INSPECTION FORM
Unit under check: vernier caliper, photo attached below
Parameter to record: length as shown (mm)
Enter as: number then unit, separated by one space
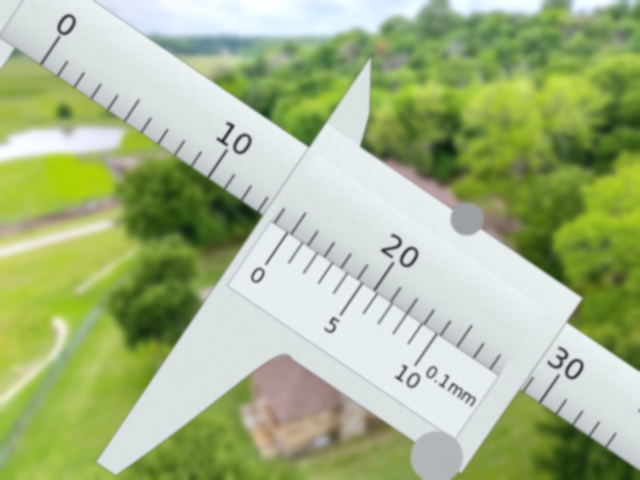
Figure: 14.8 mm
